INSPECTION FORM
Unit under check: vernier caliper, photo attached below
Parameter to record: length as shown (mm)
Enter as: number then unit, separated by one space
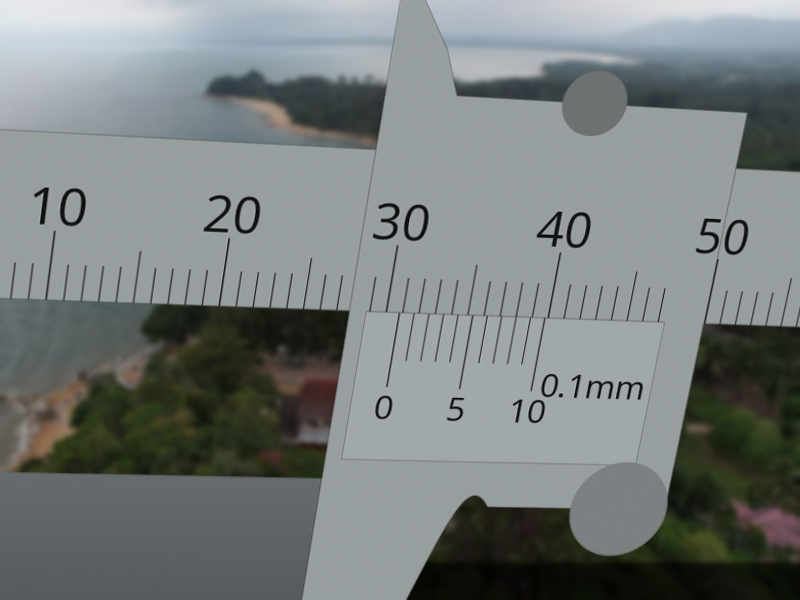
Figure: 30.8 mm
